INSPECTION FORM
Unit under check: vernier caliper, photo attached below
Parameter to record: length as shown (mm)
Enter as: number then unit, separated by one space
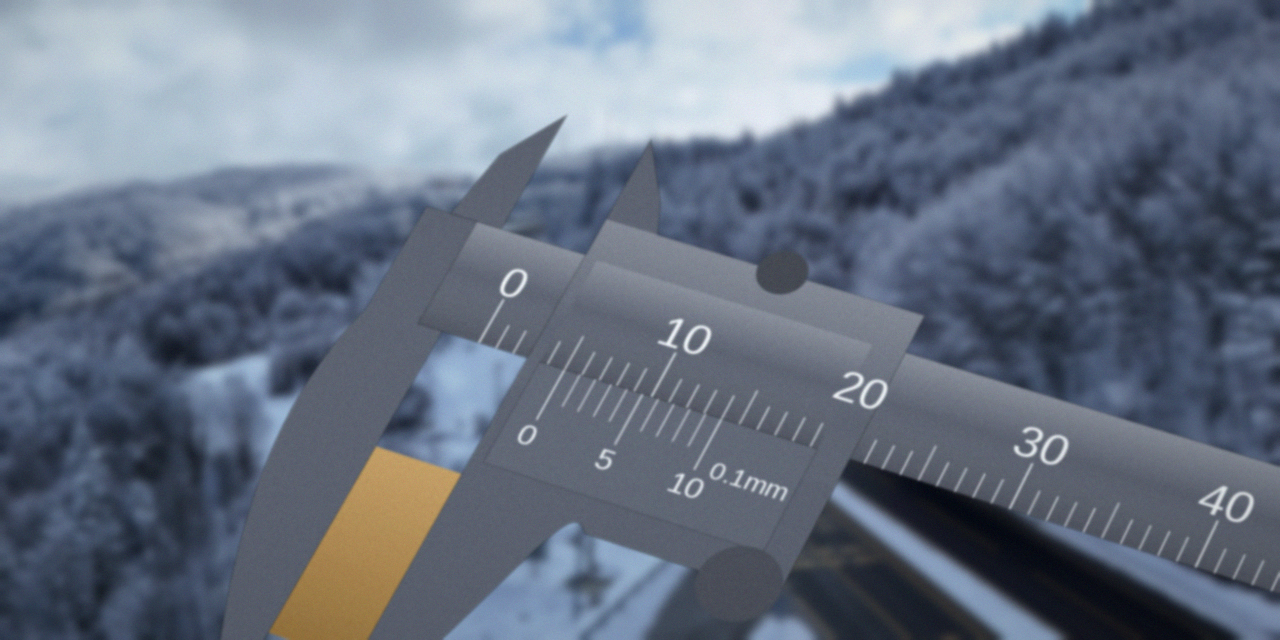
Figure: 5.0 mm
